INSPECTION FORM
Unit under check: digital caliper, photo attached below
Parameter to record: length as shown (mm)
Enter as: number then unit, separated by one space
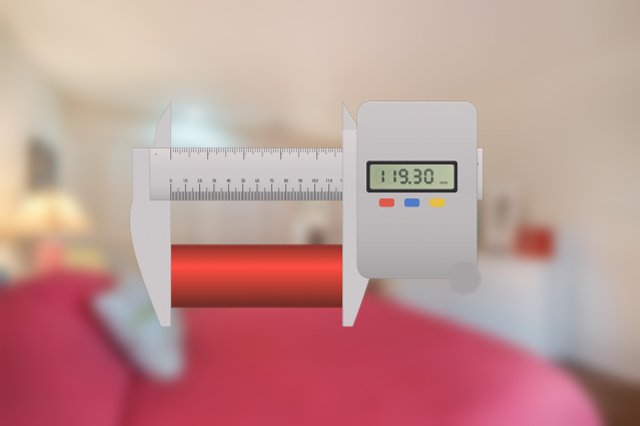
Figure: 119.30 mm
